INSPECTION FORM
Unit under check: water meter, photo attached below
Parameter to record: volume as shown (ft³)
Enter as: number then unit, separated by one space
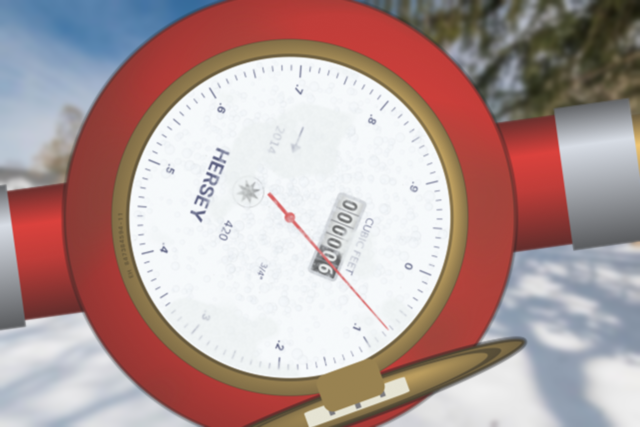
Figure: 6.07 ft³
